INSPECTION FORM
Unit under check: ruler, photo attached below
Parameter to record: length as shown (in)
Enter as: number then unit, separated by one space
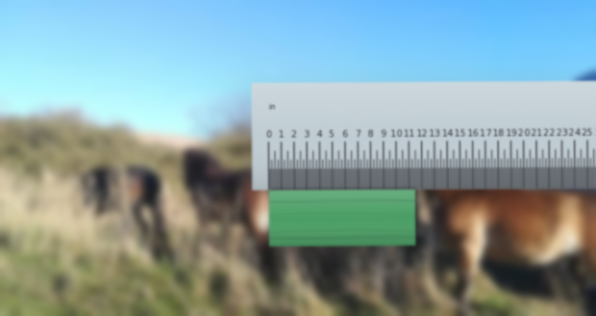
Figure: 11.5 in
